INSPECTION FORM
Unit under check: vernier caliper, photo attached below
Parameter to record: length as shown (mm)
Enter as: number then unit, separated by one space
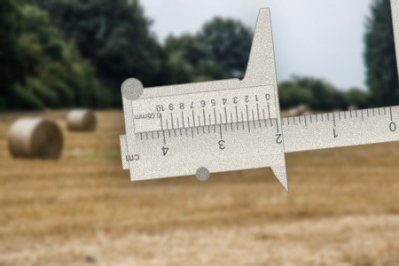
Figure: 21.2 mm
